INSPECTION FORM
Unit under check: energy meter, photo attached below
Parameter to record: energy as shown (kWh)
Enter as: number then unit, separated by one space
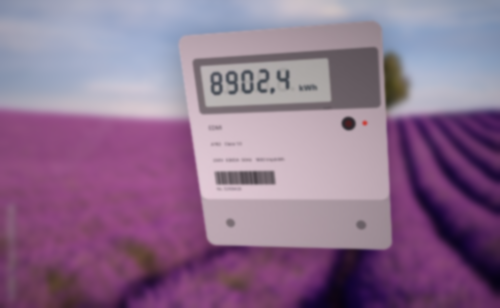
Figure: 8902.4 kWh
